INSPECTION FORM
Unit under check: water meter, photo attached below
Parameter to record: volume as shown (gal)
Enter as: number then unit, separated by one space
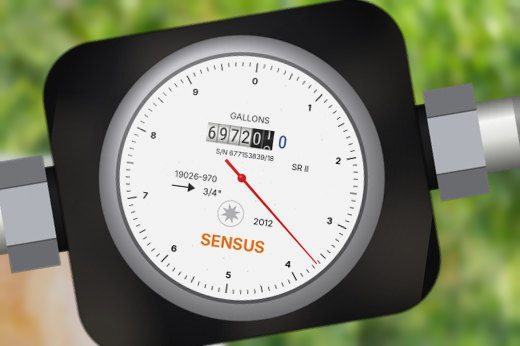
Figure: 6972013.6 gal
